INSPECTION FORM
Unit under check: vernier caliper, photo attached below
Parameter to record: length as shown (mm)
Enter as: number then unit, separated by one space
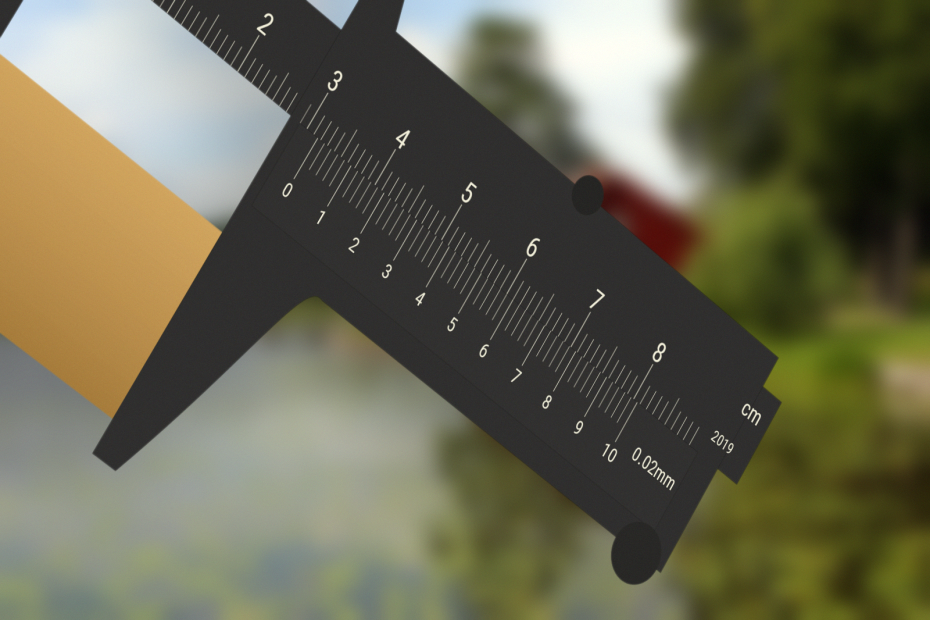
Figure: 31.6 mm
